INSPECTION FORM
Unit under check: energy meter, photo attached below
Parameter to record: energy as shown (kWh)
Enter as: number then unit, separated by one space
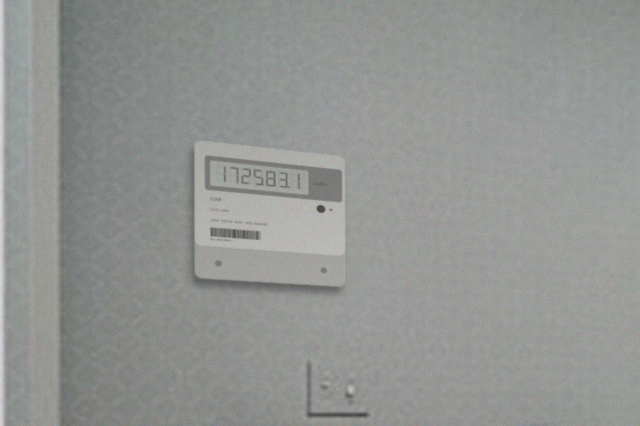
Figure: 172583.1 kWh
